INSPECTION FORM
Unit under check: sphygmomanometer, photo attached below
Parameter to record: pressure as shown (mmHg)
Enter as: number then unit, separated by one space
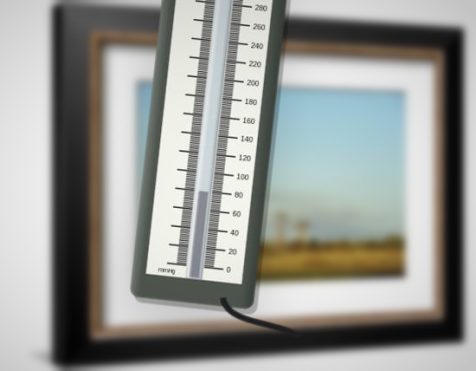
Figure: 80 mmHg
